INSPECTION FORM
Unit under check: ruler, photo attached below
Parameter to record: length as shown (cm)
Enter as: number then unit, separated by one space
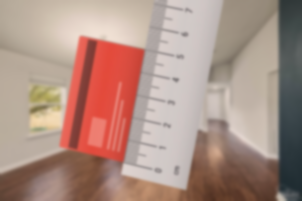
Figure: 5 cm
